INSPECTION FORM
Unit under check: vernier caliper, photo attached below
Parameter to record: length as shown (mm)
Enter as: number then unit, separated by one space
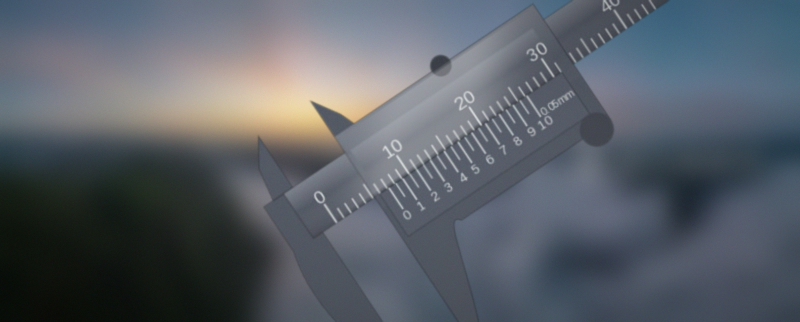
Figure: 7.2 mm
